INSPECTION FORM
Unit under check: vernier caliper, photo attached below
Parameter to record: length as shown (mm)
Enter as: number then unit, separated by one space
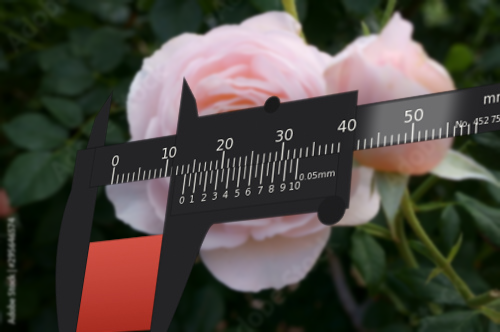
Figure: 13.6 mm
